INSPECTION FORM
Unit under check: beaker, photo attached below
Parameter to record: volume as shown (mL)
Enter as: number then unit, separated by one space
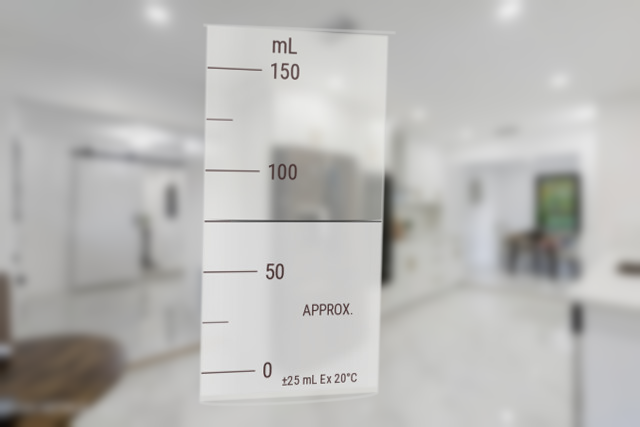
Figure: 75 mL
